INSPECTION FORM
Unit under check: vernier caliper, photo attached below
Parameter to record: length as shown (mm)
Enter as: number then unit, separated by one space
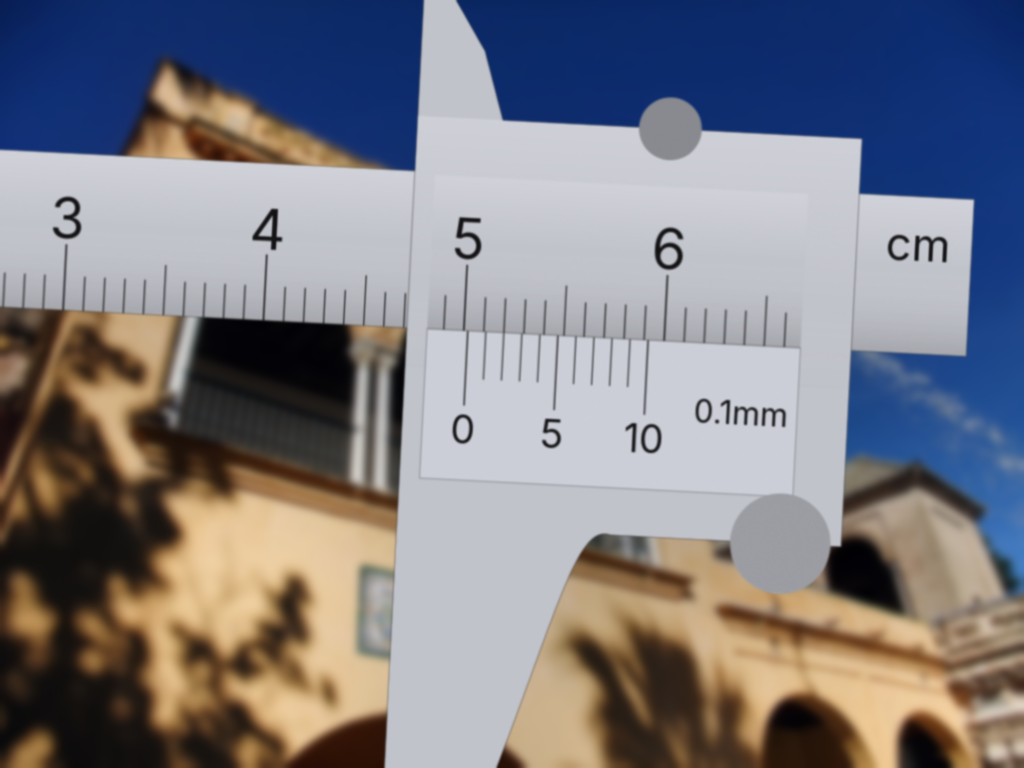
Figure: 50.2 mm
